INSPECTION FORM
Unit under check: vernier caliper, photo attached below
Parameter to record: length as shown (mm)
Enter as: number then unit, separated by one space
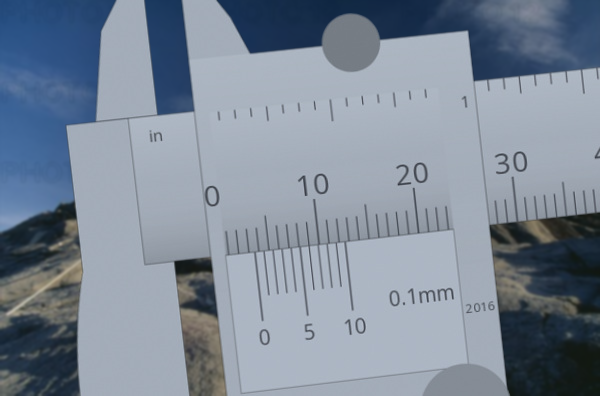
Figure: 3.6 mm
